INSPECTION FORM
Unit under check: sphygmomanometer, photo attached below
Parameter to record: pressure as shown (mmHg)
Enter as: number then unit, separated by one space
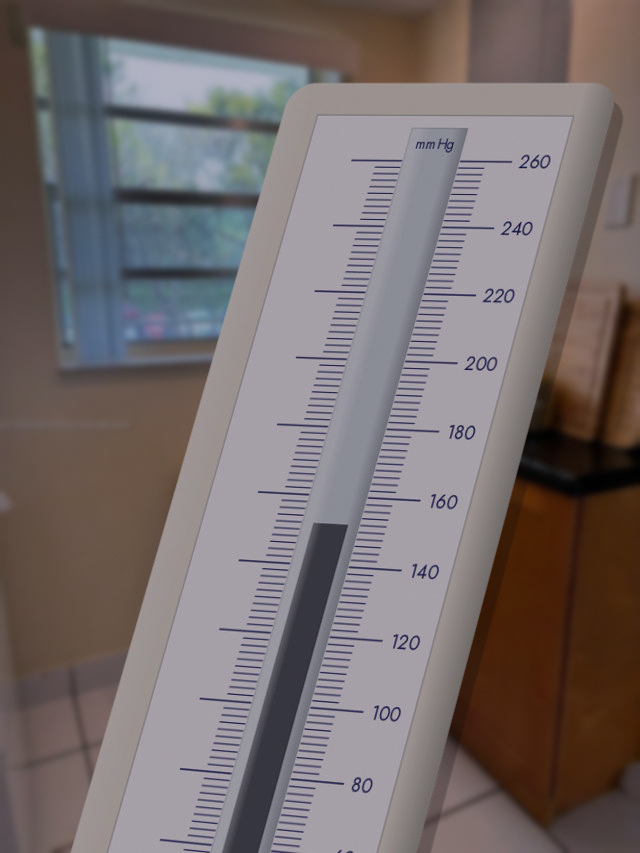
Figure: 152 mmHg
